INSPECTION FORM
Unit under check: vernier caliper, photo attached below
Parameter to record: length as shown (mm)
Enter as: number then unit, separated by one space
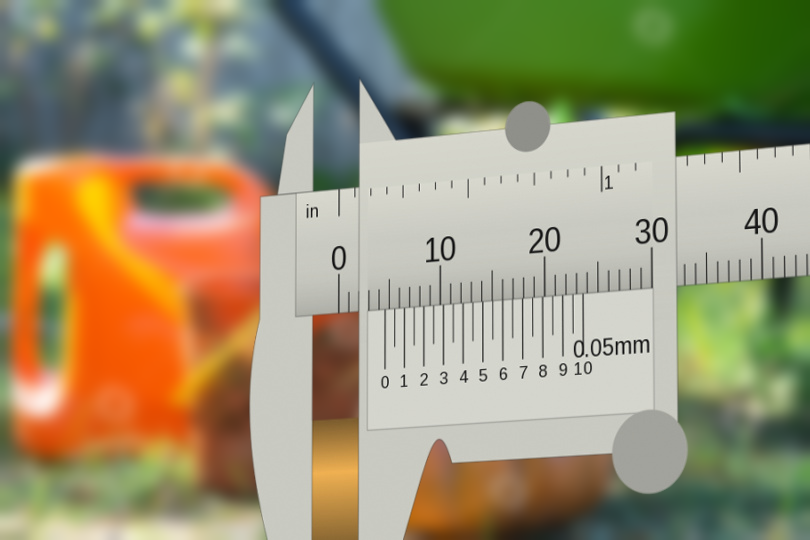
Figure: 4.6 mm
